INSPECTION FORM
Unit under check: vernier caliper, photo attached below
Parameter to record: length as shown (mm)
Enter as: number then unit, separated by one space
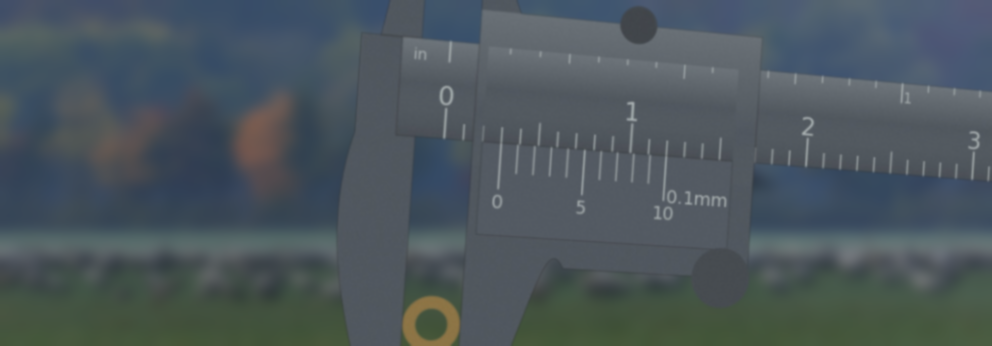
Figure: 3.0 mm
